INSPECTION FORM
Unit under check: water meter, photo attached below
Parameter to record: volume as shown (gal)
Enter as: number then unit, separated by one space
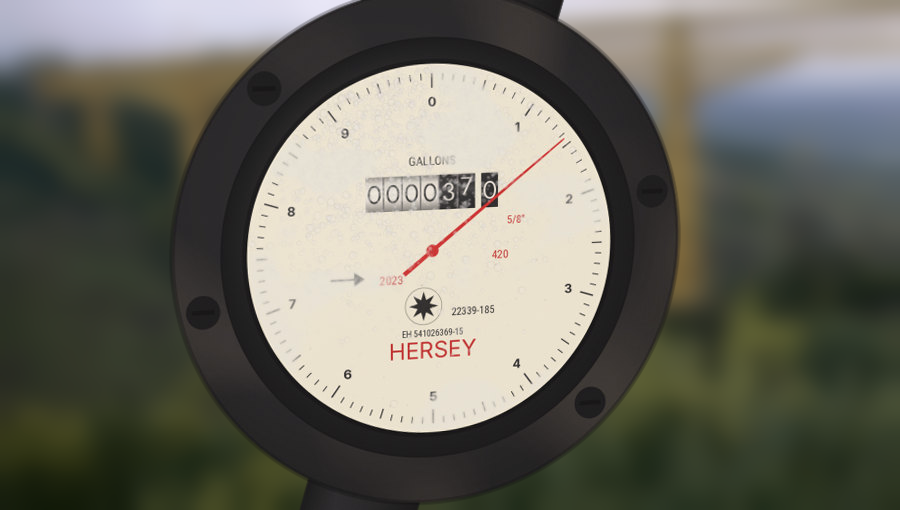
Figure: 371.4 gal
